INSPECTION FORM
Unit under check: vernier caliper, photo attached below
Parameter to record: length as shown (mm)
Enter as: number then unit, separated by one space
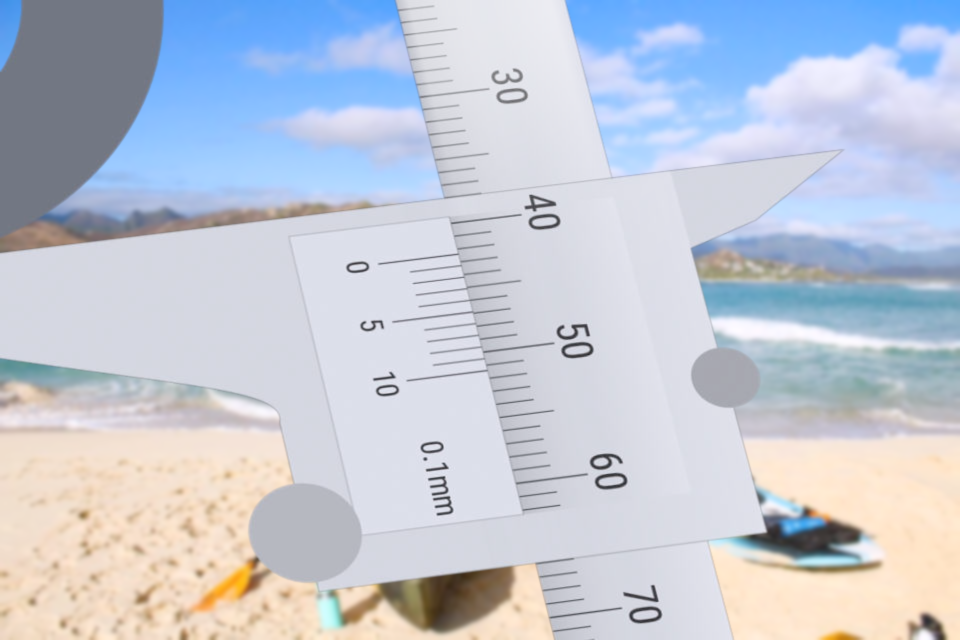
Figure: 42.4 mm
